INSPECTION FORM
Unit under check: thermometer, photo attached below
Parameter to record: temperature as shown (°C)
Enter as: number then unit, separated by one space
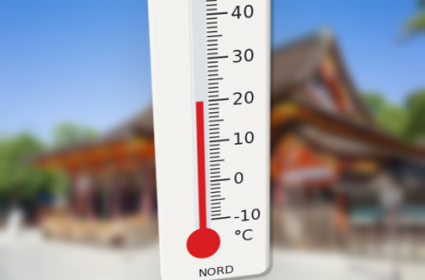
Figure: 20 °C
